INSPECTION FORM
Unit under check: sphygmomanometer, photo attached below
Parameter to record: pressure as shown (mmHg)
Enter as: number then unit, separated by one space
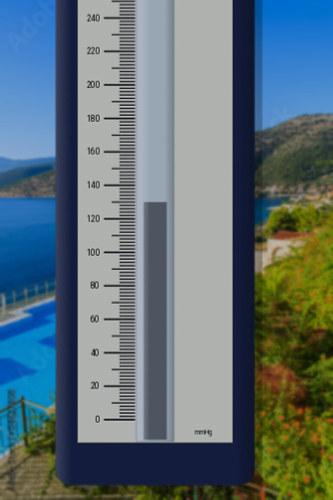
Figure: 130 mmHg
